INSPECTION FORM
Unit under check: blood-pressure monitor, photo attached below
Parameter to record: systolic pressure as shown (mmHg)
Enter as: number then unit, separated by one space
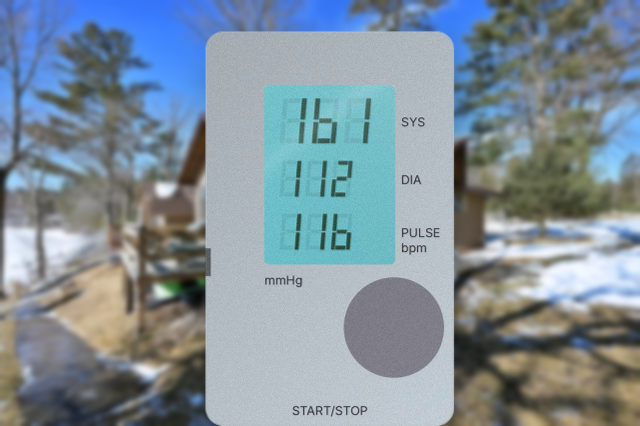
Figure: 161 mmHg
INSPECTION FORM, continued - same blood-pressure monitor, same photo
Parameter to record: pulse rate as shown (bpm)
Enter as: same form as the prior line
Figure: 116 bpm
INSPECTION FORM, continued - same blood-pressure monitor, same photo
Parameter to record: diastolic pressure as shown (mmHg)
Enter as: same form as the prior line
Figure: 112 mmHg
